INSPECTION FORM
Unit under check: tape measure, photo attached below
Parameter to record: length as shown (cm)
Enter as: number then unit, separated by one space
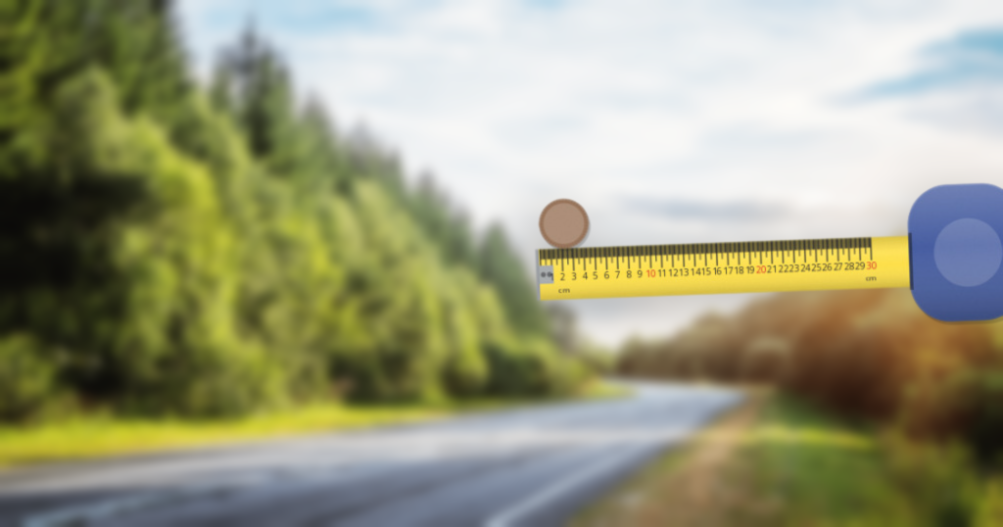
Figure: 4.5 cm
